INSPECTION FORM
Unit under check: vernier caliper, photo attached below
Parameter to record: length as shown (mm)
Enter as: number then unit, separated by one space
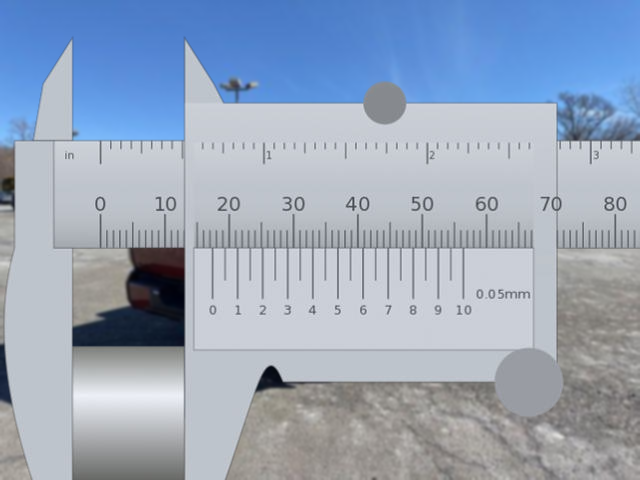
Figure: 17.4 mm
